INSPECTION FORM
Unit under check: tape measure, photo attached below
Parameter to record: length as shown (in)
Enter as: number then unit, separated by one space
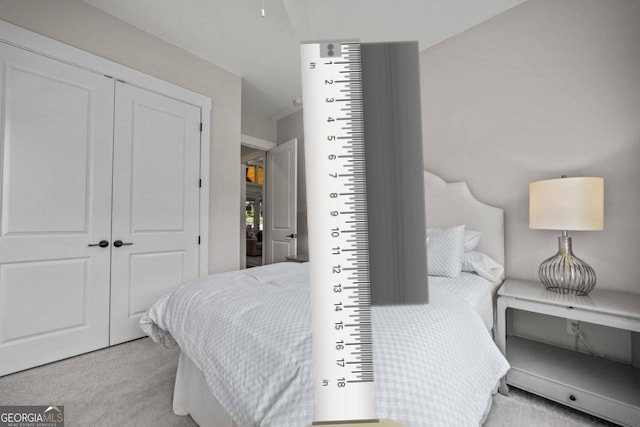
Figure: 14 in
